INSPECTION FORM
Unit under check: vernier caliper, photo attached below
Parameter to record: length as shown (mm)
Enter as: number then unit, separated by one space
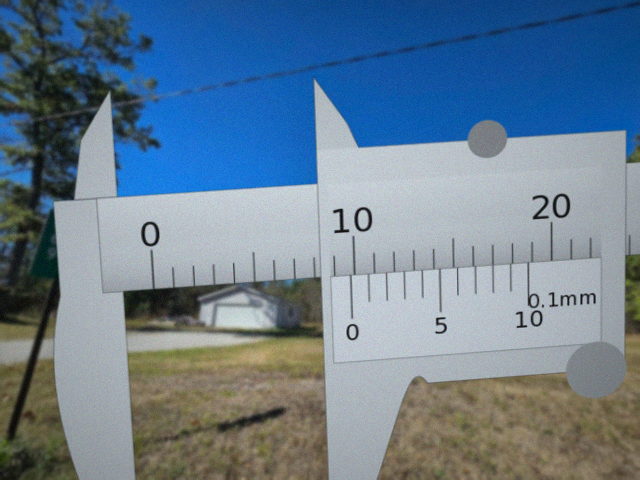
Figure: 9.8 mm
